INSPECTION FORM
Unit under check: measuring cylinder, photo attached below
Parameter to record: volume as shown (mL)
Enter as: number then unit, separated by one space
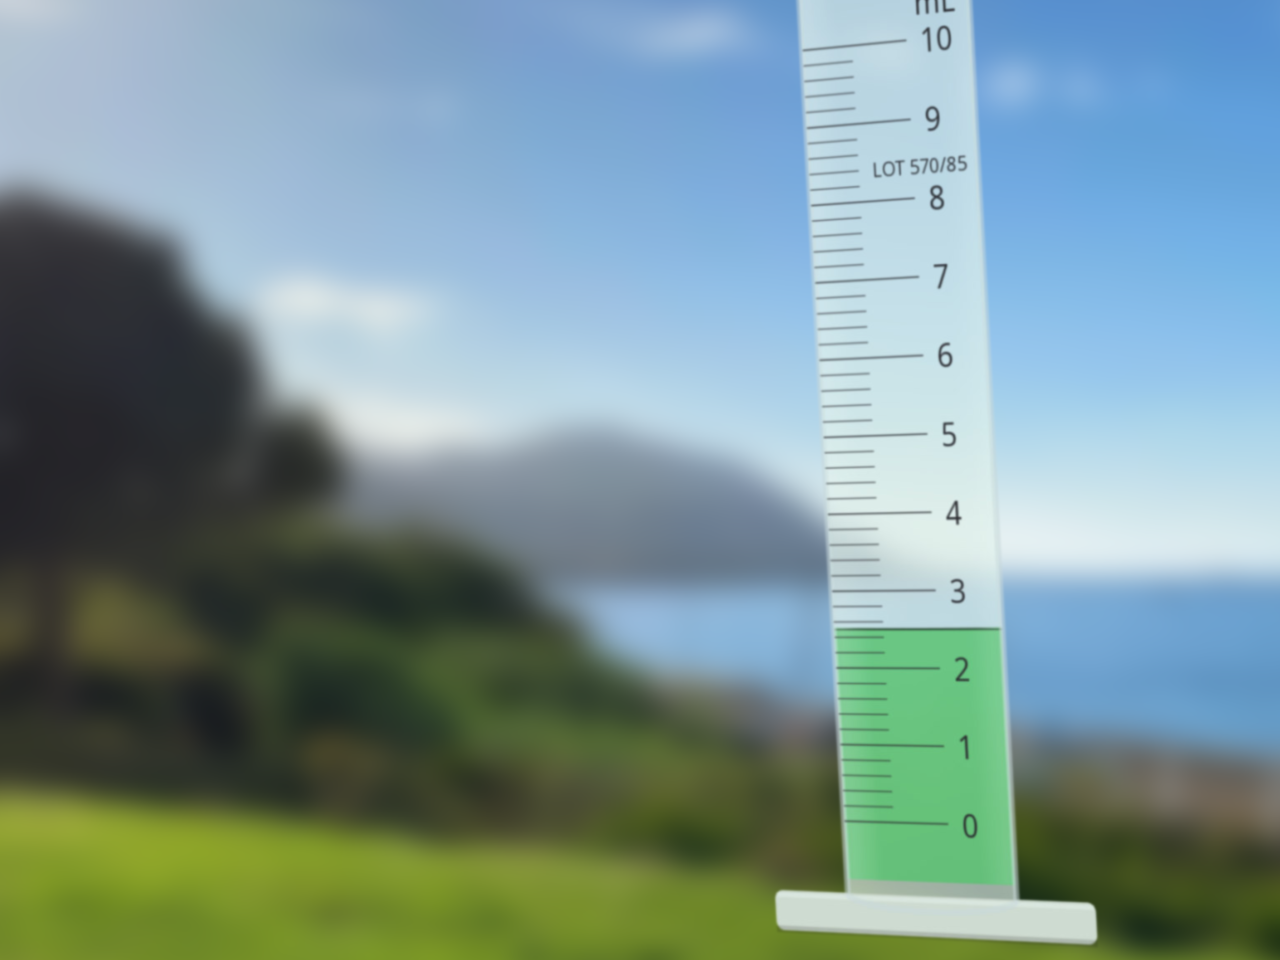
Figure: 2.5 mL
